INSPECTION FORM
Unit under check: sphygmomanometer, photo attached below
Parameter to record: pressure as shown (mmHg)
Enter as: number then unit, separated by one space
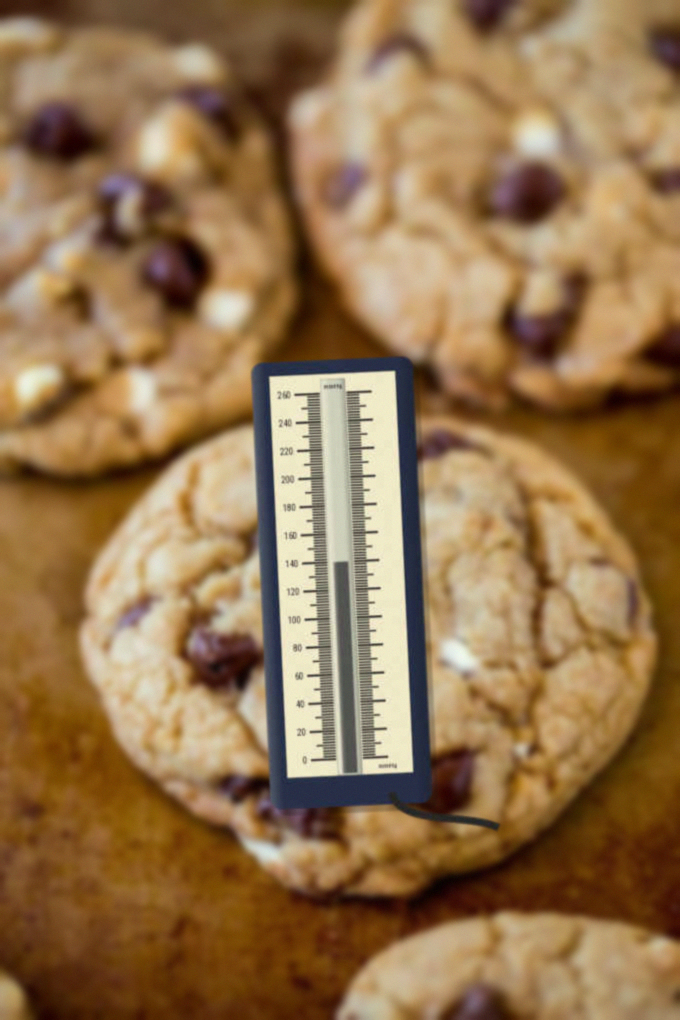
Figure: 140 mmHg
